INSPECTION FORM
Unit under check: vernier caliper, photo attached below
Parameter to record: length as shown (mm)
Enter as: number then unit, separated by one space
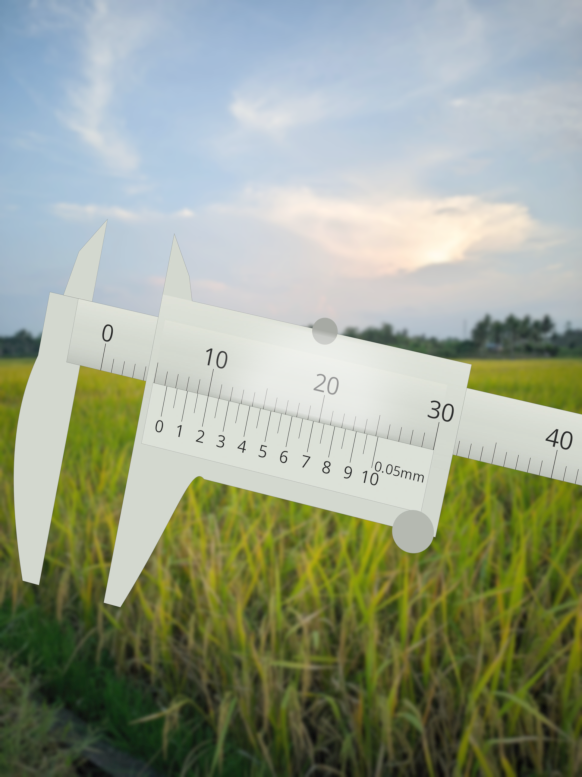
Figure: 6.2 mm
